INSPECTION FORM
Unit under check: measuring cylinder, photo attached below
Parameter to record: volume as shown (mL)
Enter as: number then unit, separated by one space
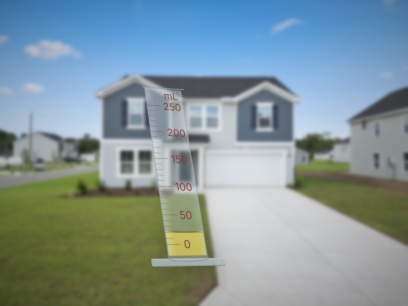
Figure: 20 mL
